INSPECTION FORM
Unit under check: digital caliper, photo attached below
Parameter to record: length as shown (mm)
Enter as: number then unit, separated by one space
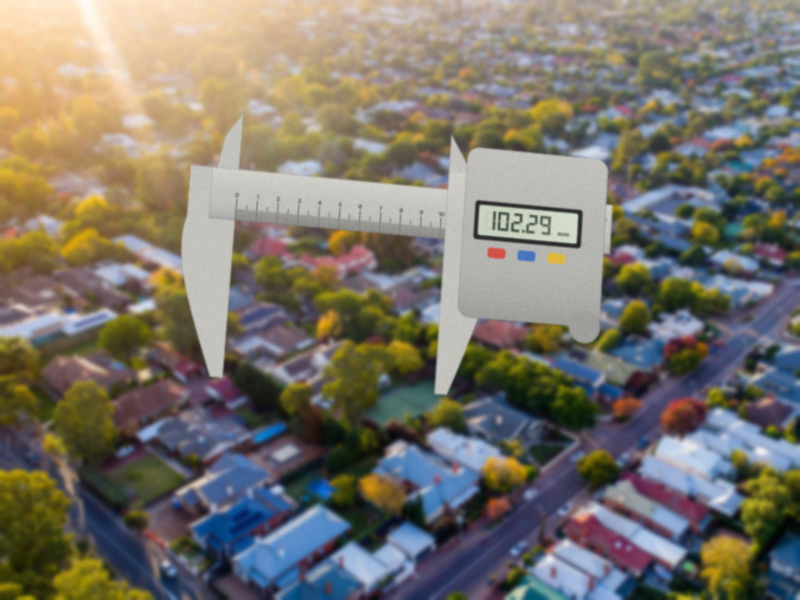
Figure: 102.29 mm
